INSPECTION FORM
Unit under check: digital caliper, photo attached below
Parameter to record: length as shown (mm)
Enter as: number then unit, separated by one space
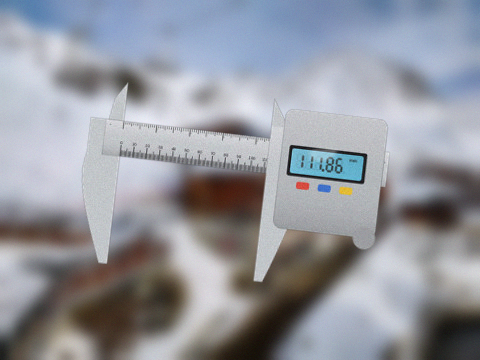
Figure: 111.86 mm
